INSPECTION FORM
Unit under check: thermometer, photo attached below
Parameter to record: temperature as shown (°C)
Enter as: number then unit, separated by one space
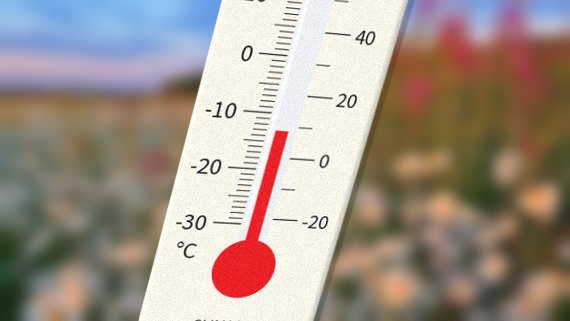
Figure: -13 °C
